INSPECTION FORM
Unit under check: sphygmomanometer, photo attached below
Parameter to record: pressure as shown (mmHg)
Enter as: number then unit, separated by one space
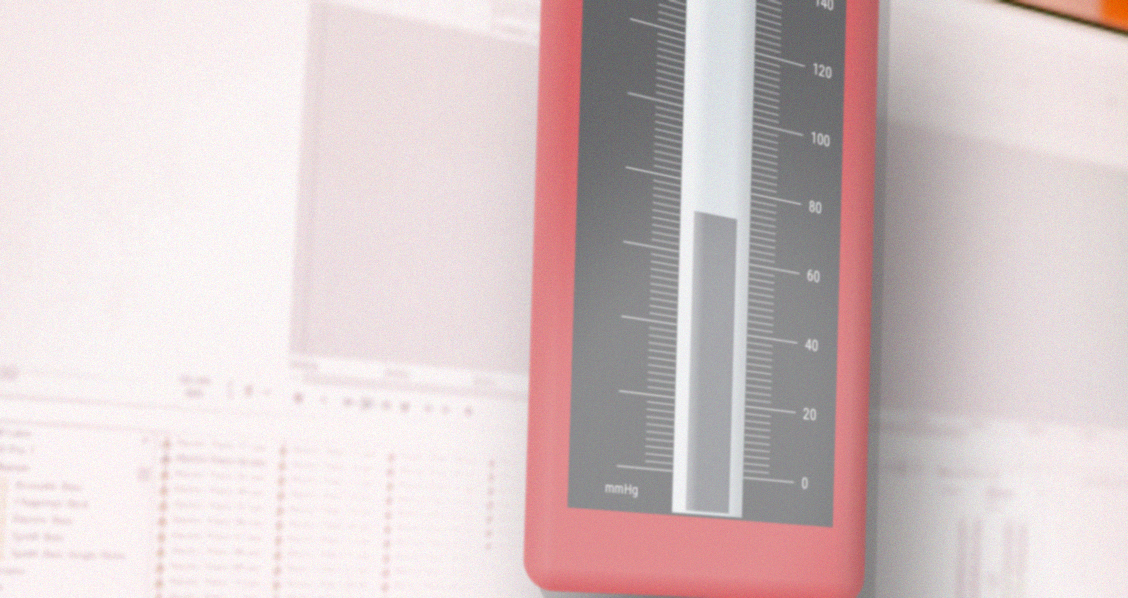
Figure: 72 mmHg
